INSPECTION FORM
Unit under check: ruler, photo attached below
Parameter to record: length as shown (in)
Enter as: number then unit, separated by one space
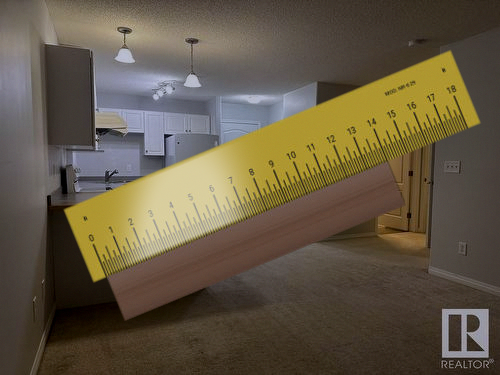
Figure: 14 in
